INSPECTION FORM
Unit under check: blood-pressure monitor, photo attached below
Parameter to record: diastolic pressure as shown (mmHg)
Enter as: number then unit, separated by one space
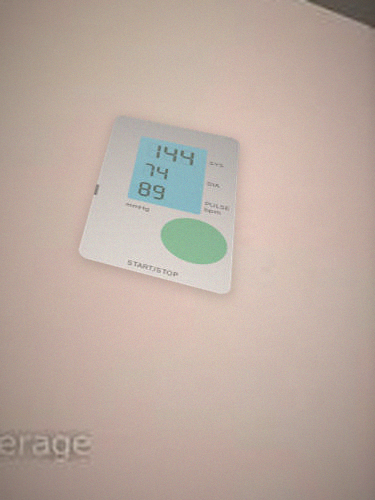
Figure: 74 mmHg
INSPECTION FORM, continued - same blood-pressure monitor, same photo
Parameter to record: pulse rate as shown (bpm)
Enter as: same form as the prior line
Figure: 89 bpm
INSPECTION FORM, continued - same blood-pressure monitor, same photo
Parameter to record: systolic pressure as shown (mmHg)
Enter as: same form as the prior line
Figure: 144 mmHg
